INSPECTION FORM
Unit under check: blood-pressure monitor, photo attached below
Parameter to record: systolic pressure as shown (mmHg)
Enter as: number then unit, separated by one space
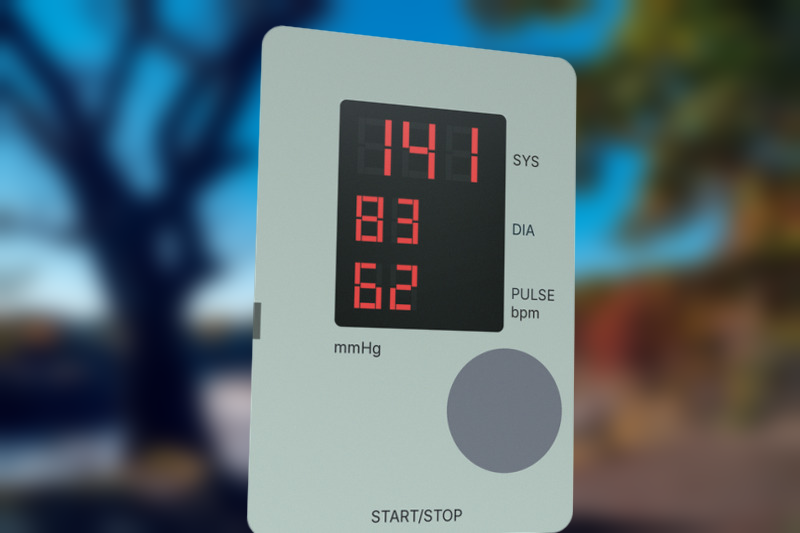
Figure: 141 mmHg
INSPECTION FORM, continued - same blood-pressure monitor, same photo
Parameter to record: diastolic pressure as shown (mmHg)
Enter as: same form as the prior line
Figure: 83 mmHg
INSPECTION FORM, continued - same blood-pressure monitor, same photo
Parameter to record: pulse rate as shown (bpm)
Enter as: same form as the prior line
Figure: 62 bpm
